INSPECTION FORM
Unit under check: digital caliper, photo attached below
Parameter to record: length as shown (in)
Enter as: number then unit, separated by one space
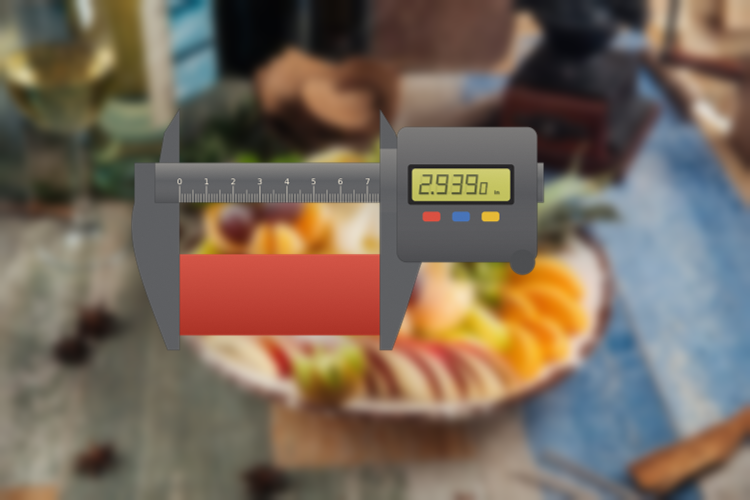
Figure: 2.9390 in
